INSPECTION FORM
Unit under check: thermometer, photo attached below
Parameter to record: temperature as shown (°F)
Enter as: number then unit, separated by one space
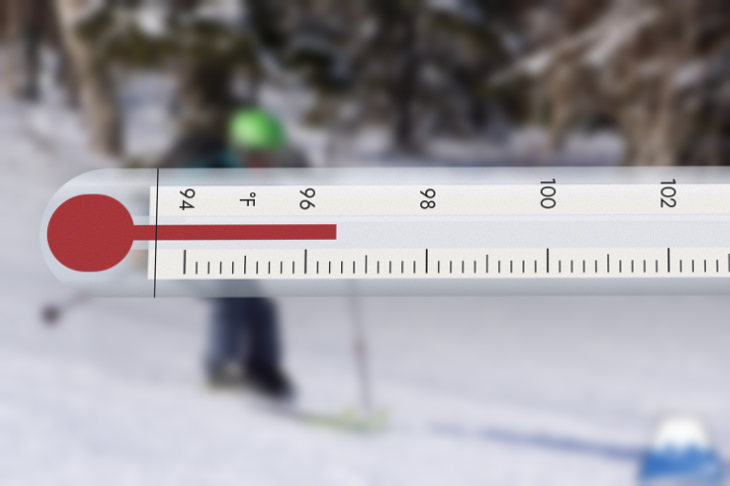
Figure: 96.5 °F
